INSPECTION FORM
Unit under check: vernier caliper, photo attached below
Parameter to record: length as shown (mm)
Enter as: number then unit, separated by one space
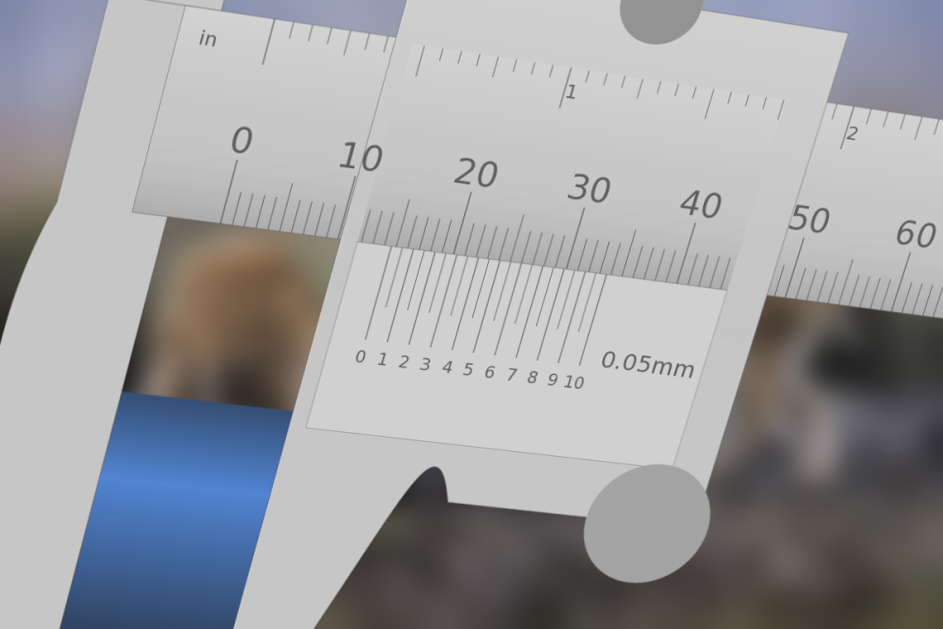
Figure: 14.6 mm
